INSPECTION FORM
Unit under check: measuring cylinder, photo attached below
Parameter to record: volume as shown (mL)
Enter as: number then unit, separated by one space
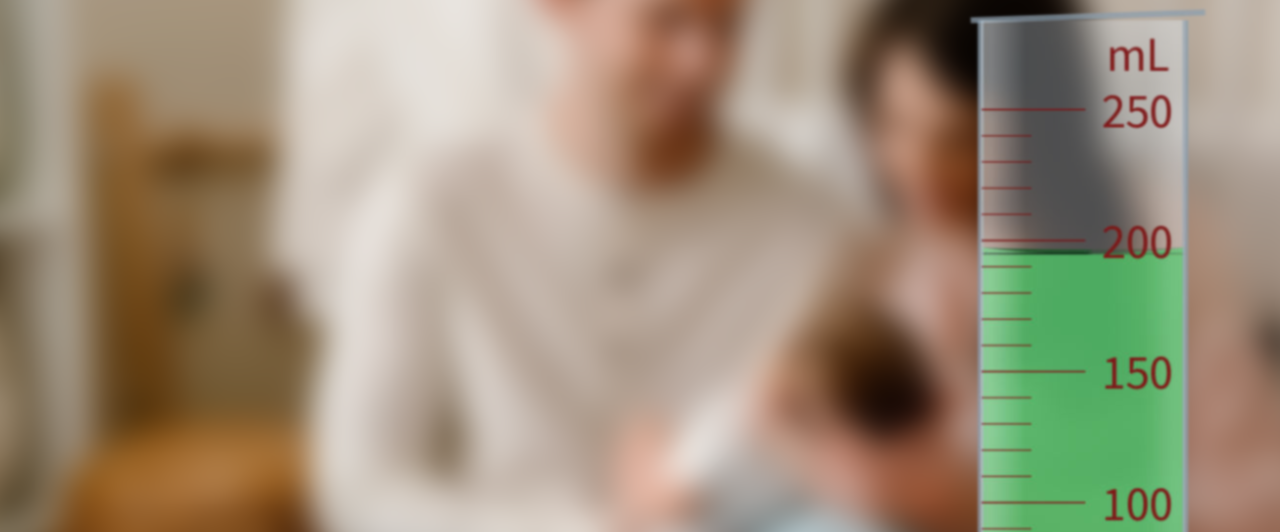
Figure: 195 mL
